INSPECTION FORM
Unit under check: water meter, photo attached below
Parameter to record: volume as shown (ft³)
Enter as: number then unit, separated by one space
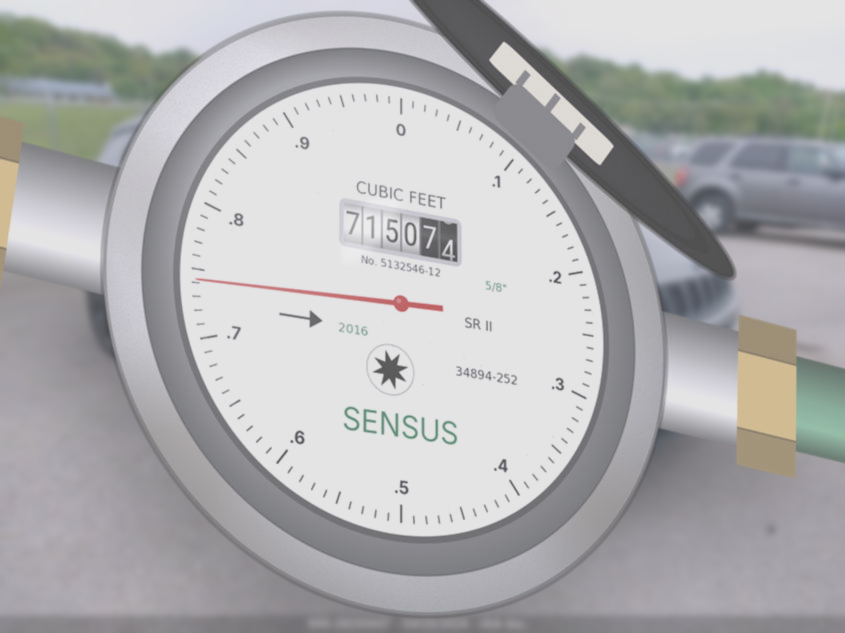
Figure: 715073.74 ft³
